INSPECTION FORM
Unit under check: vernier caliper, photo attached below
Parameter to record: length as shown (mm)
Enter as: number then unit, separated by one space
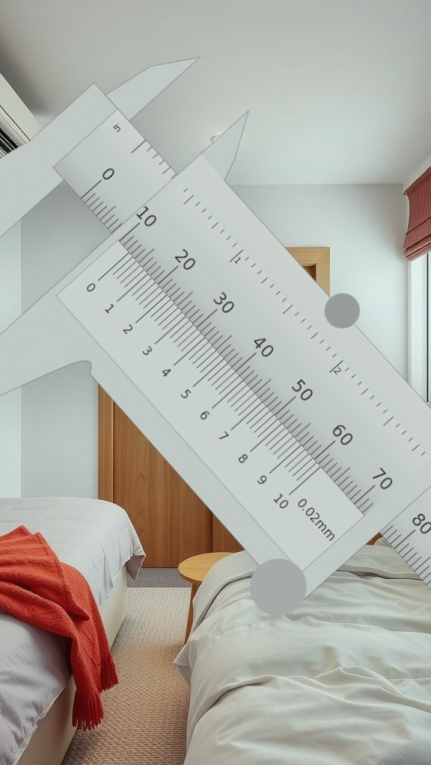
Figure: 12.6 mm
